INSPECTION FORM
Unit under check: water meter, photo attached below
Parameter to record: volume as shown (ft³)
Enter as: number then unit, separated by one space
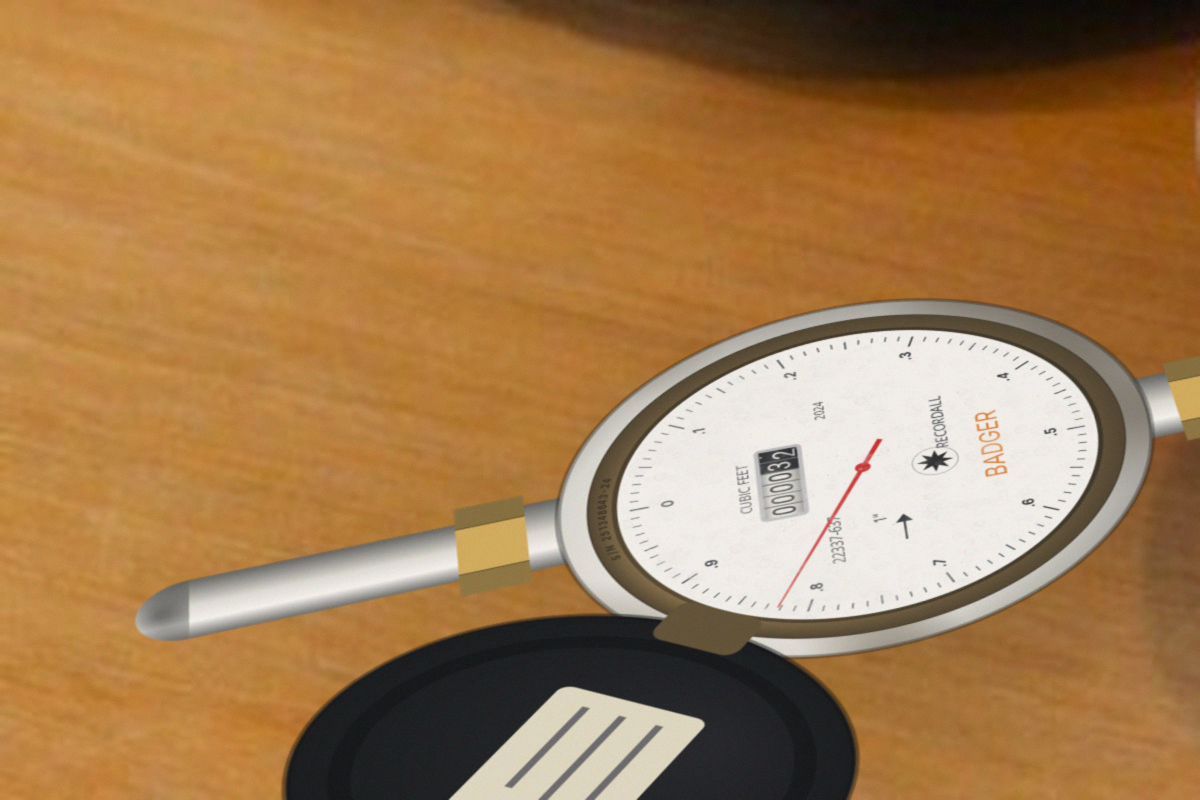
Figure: 31.82 ft³
